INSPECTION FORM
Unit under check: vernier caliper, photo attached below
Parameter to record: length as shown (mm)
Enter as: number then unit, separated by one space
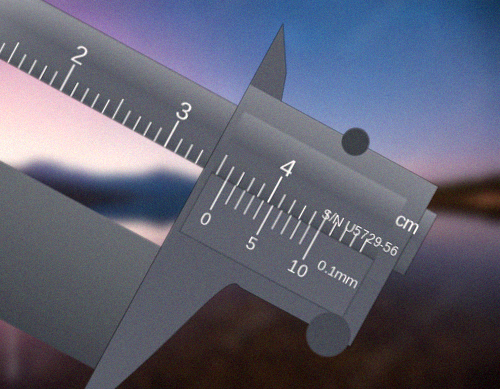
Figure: 36.0 mm
